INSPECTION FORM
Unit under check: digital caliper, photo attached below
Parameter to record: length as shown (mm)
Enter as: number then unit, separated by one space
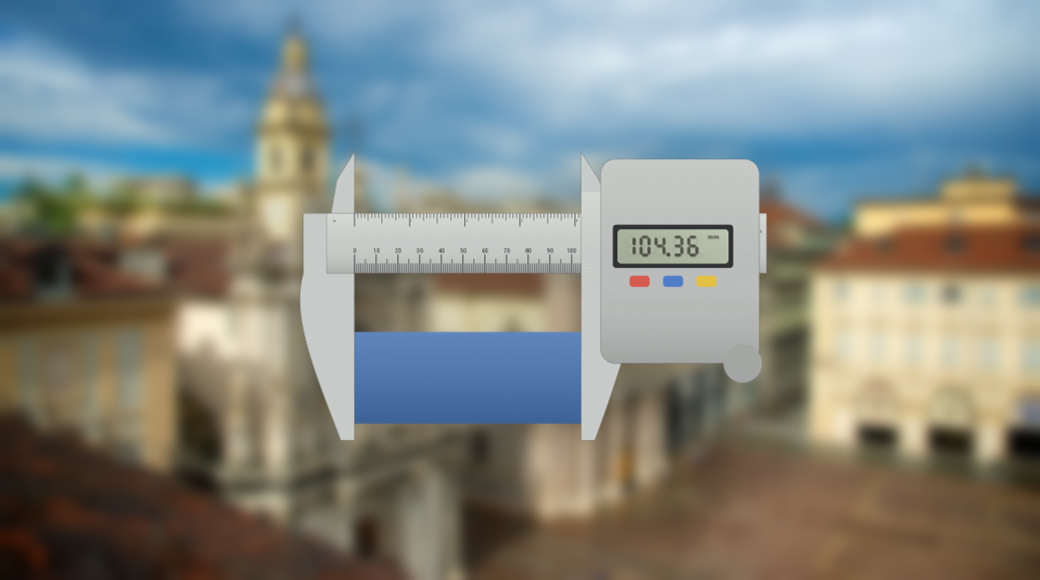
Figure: 104.36 mm
